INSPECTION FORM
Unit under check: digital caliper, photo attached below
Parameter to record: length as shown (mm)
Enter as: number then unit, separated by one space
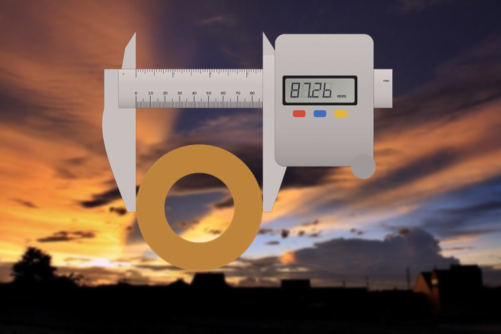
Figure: 87.26 mm
